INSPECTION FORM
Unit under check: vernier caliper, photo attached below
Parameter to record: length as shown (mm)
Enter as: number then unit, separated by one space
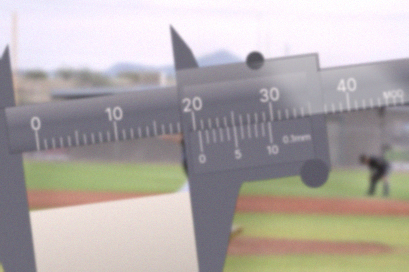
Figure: 20.6 mm
